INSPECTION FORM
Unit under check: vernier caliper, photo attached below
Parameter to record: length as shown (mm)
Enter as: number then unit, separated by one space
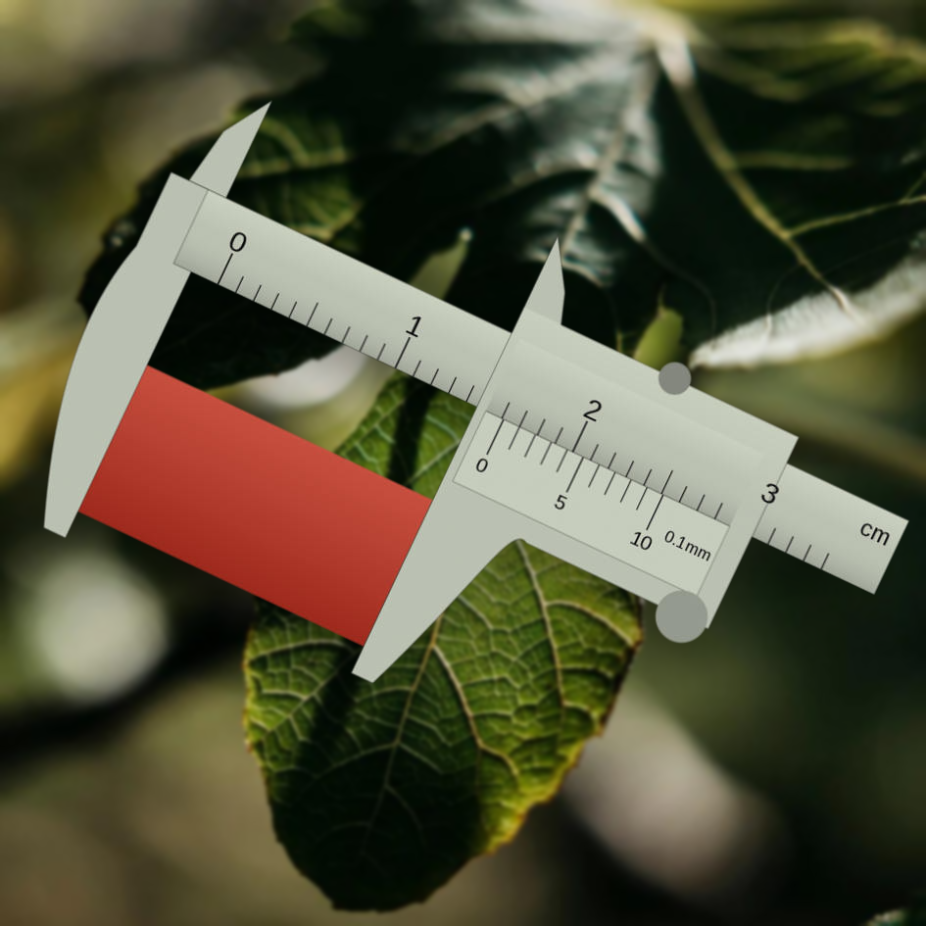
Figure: 16.1 mm
